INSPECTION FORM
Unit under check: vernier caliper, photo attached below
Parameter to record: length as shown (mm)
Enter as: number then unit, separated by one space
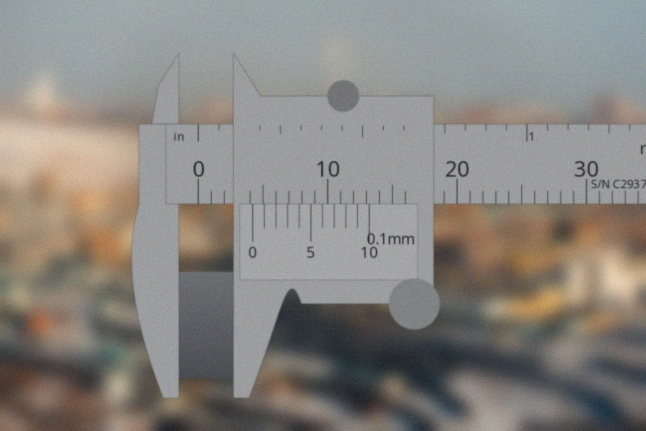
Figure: 4.2 mm
